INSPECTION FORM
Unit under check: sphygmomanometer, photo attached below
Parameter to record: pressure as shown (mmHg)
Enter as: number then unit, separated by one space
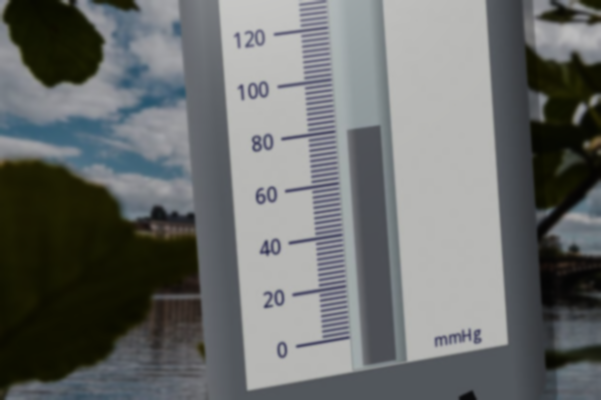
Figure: 80 mmHg
